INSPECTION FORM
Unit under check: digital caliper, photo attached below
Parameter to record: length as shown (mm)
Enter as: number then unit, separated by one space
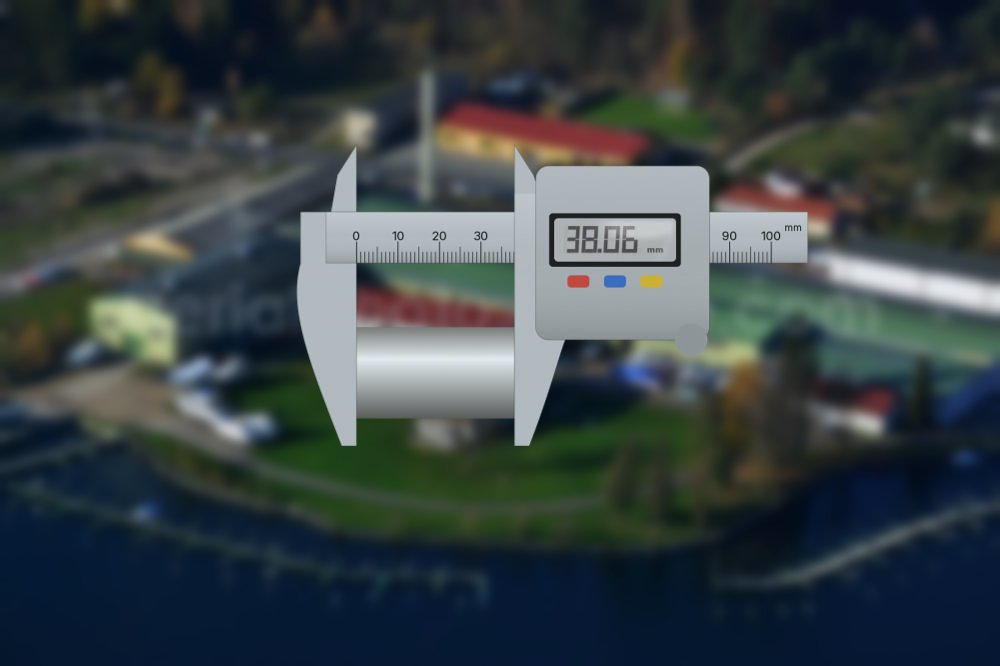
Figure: 38.06 mm
